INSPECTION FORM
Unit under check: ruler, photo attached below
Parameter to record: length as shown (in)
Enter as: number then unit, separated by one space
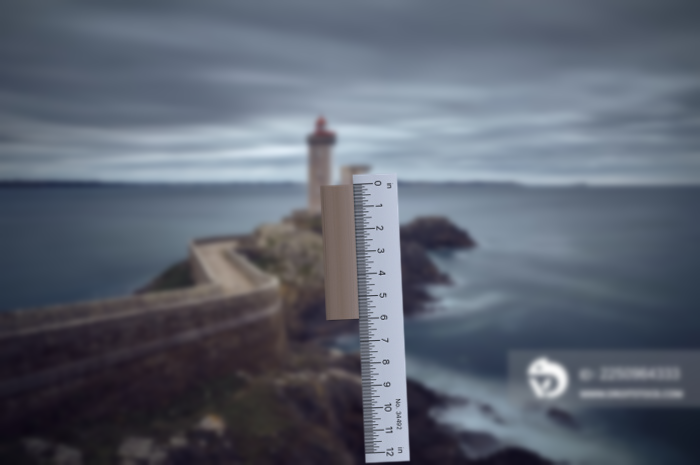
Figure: 6 in
